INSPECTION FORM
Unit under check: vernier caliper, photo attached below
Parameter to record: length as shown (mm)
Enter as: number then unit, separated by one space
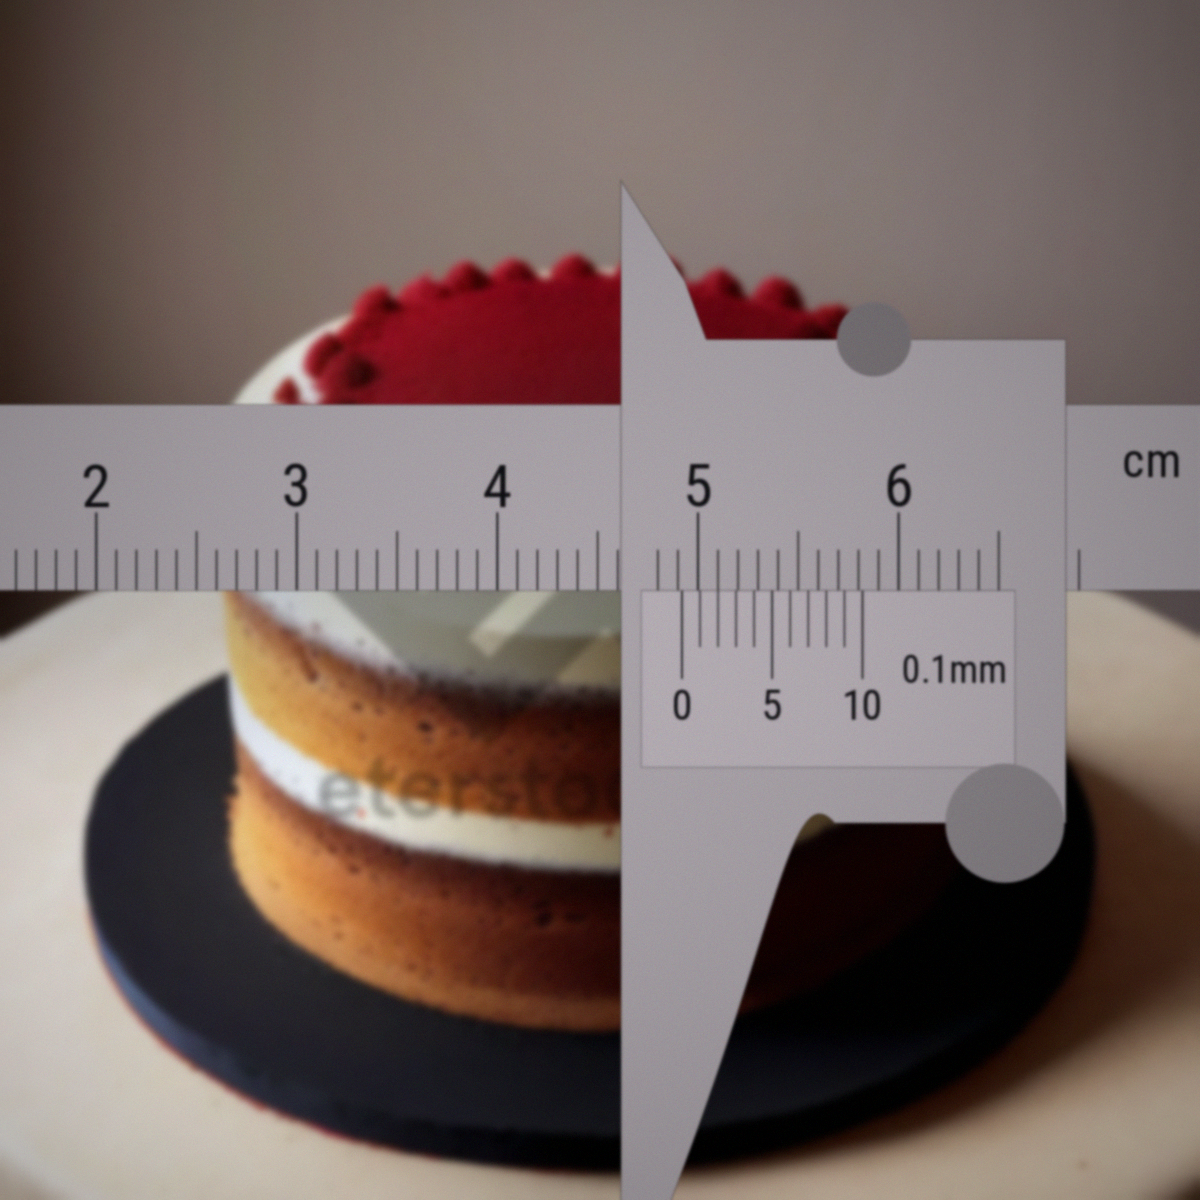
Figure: 49.2 mm
